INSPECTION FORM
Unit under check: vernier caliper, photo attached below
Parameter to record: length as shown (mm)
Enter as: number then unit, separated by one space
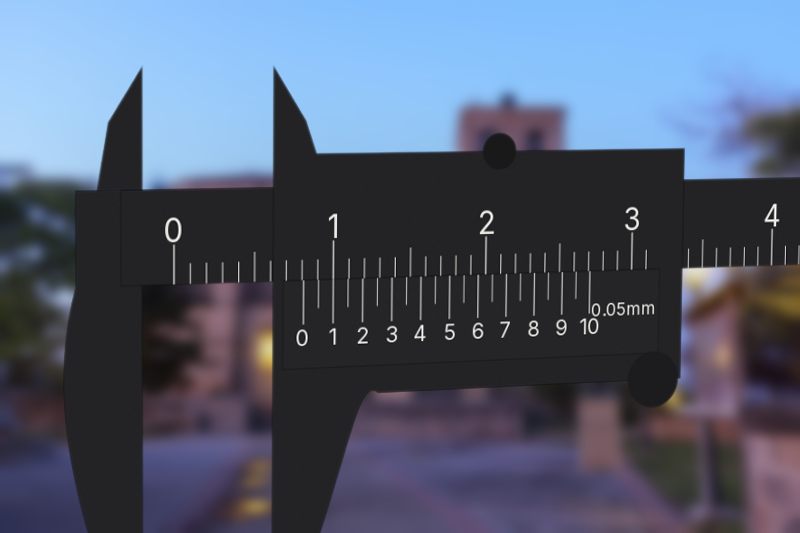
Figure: 8.1 mm
